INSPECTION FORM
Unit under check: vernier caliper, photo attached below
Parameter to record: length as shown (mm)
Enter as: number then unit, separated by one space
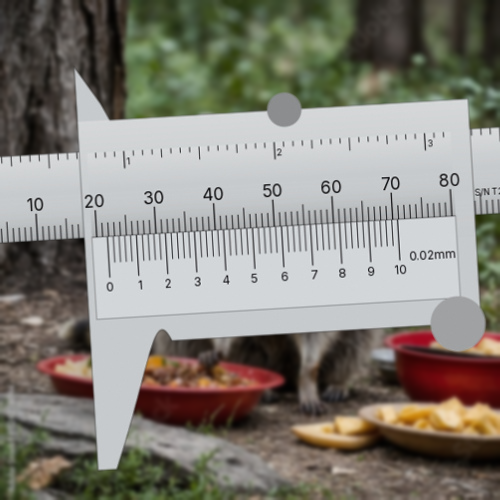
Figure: 21.8 mm
